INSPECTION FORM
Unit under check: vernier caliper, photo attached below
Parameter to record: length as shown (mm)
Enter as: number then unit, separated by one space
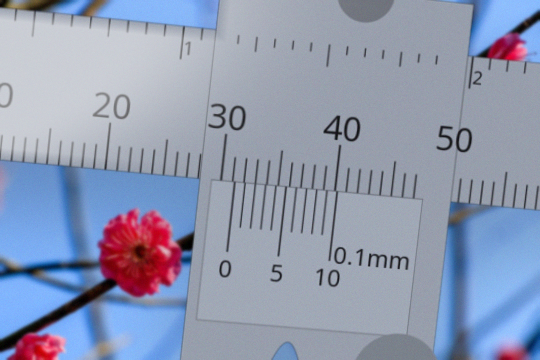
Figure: 31.2 mm
